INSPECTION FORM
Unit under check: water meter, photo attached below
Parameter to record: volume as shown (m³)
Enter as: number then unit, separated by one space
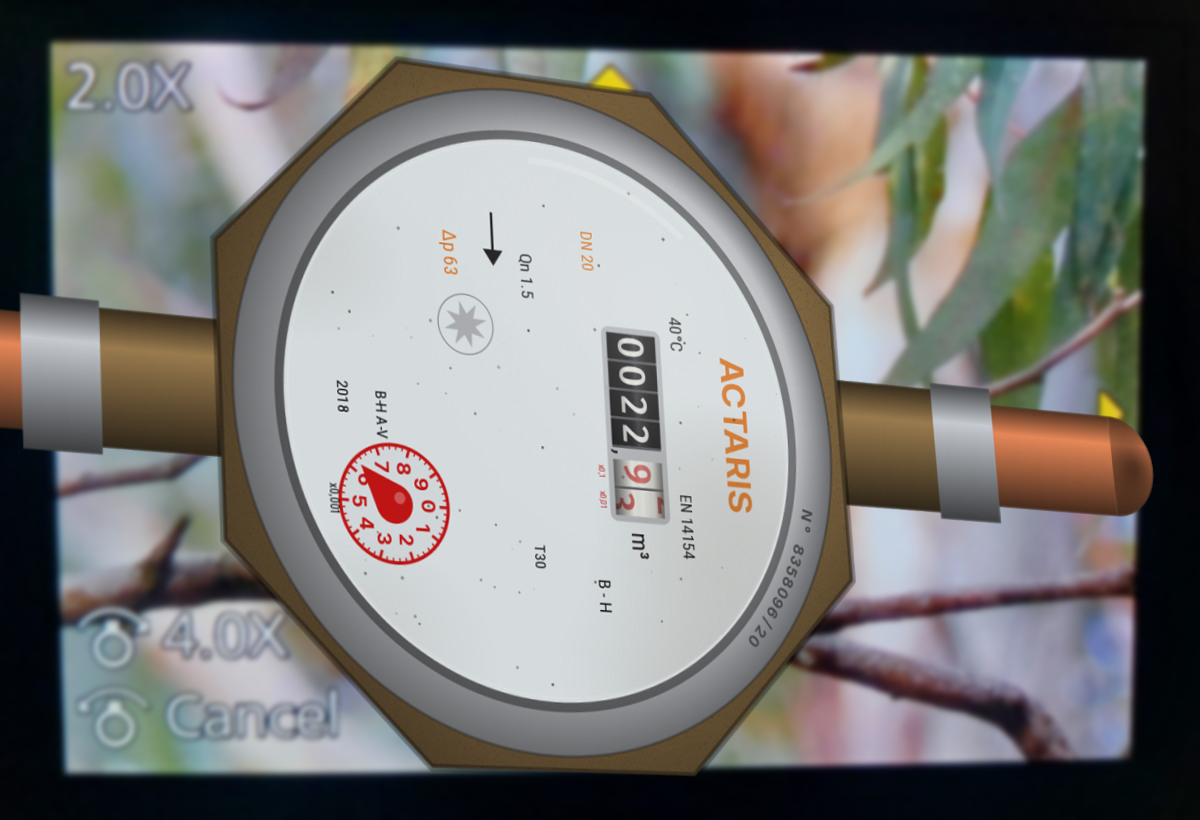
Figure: 22.926 m³
